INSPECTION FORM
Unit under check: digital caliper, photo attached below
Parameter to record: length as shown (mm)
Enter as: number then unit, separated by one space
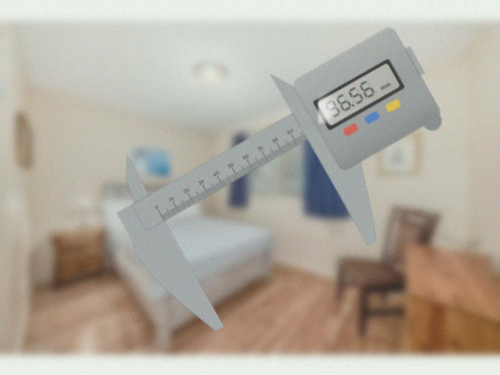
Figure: 96.56 mm
